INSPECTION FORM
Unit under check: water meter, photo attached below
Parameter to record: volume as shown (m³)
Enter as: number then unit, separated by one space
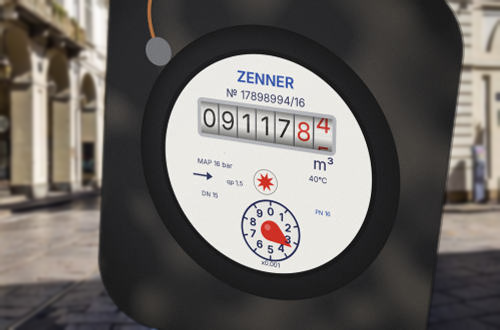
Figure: 9117.843 m³
